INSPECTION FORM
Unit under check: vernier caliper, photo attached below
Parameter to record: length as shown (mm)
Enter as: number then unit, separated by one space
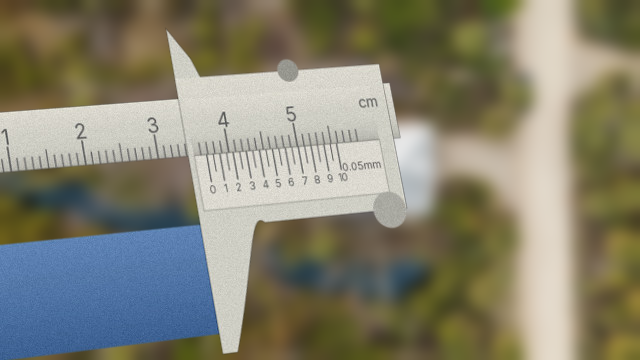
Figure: 36.8 mm
